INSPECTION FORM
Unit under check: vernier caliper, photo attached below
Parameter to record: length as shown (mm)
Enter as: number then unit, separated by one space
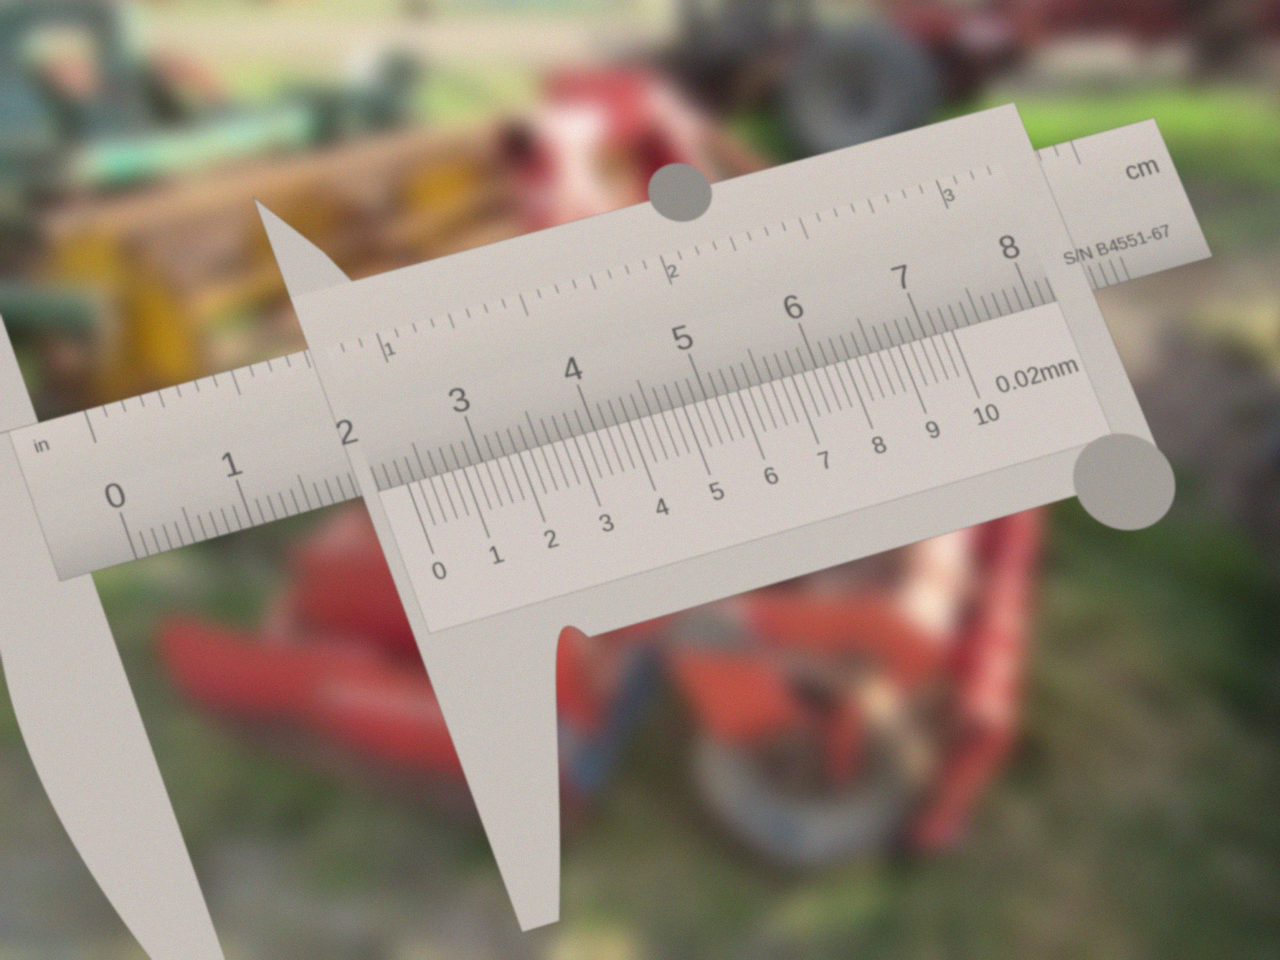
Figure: 23.4 mm
